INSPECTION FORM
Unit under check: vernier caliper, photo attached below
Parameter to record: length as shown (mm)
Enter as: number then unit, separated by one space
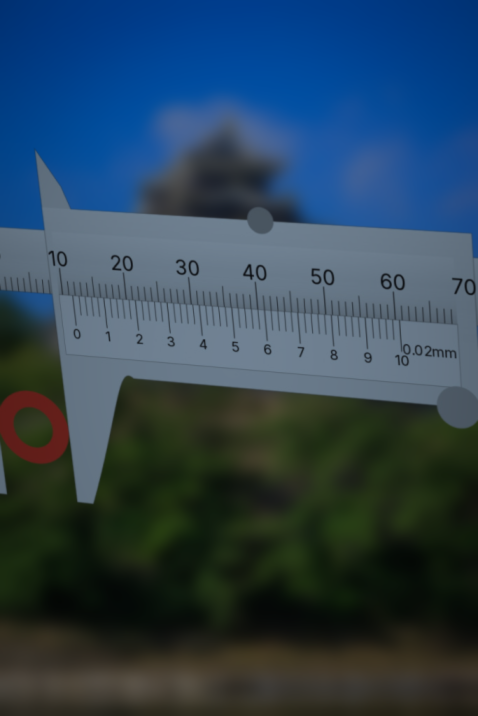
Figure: 11.6 mm
